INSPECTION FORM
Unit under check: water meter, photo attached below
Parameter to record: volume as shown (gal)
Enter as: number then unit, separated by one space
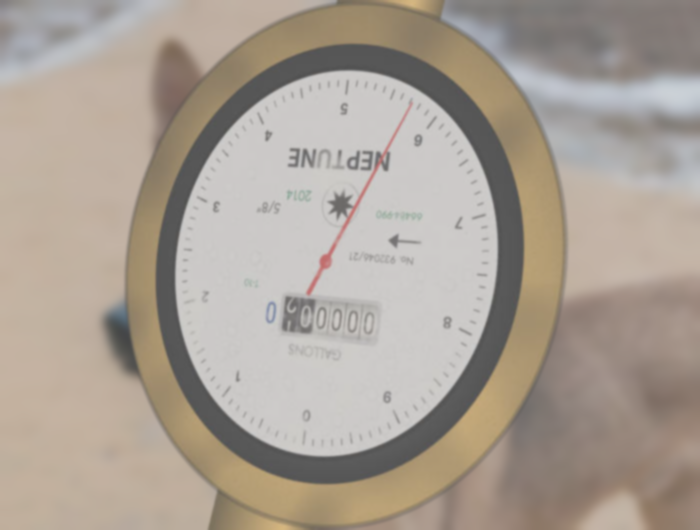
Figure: 15.7 gal
